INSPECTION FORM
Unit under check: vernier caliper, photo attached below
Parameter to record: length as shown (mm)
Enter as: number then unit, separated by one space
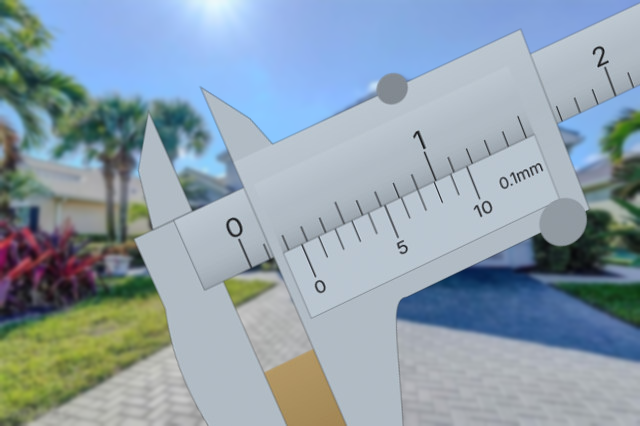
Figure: 2.7 mm
